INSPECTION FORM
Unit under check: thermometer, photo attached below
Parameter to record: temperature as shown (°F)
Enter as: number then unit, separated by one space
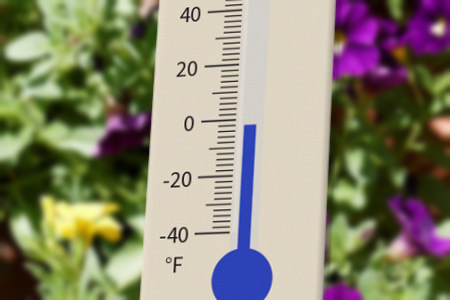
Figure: -2 °F
